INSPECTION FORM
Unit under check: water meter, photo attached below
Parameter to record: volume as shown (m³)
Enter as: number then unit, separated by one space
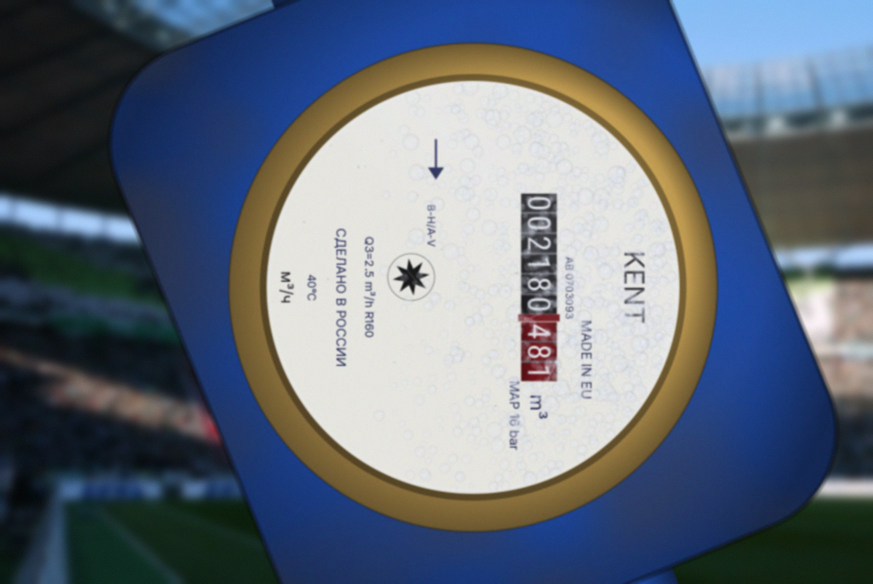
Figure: 2180.481 m³
